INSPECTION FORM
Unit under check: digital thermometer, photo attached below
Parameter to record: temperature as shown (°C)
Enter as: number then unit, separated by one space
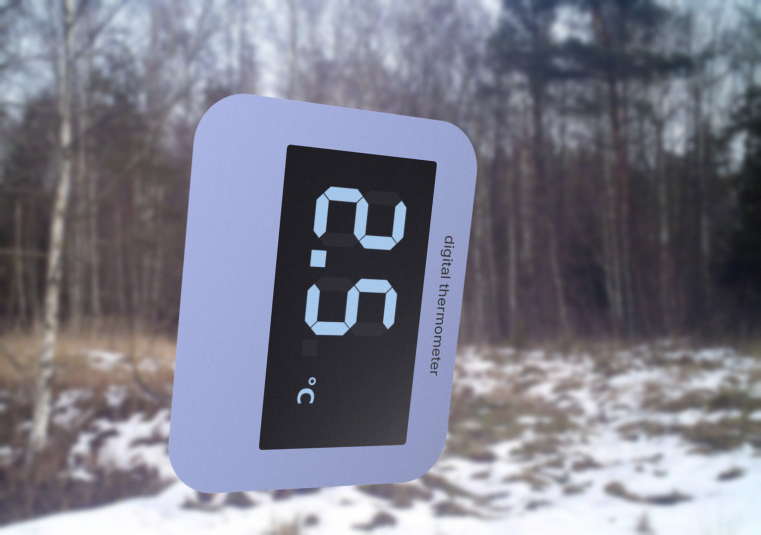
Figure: 2.5 °C
